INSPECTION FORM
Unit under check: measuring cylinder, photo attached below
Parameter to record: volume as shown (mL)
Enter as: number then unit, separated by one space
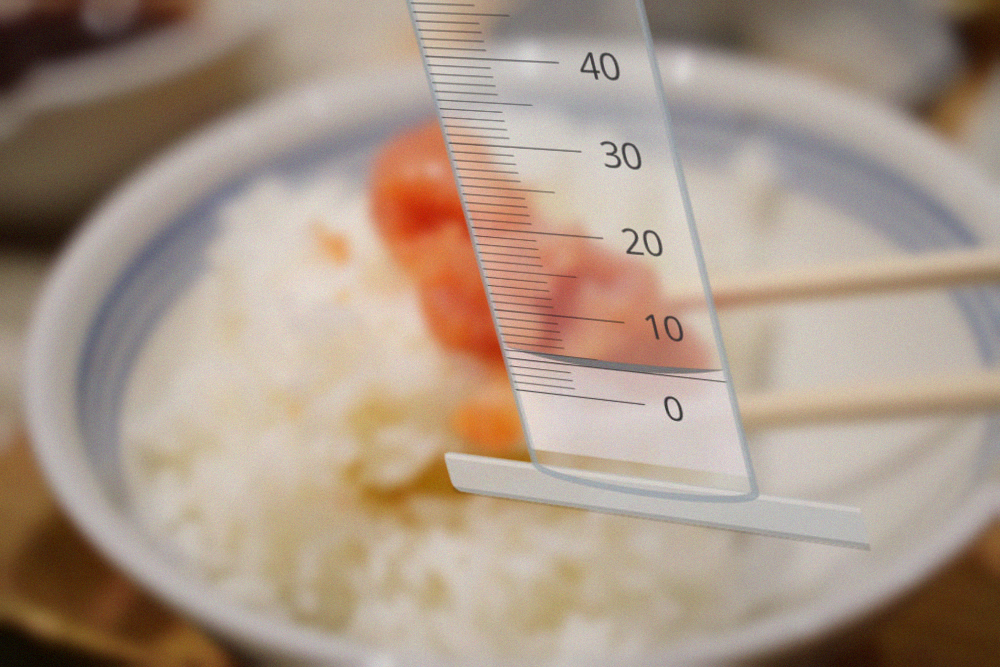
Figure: 4 mL
